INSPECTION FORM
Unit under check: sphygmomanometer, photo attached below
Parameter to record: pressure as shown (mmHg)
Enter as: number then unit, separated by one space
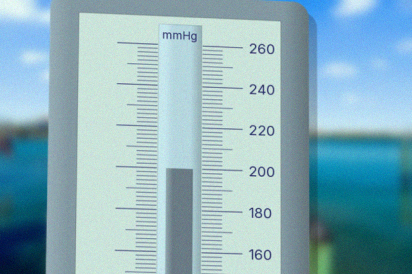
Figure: 200 mmHg
